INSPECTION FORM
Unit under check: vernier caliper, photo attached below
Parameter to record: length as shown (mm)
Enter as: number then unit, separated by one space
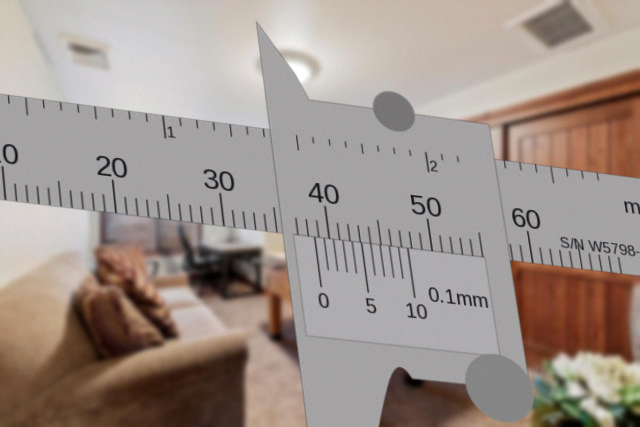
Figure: 38.6 mm
